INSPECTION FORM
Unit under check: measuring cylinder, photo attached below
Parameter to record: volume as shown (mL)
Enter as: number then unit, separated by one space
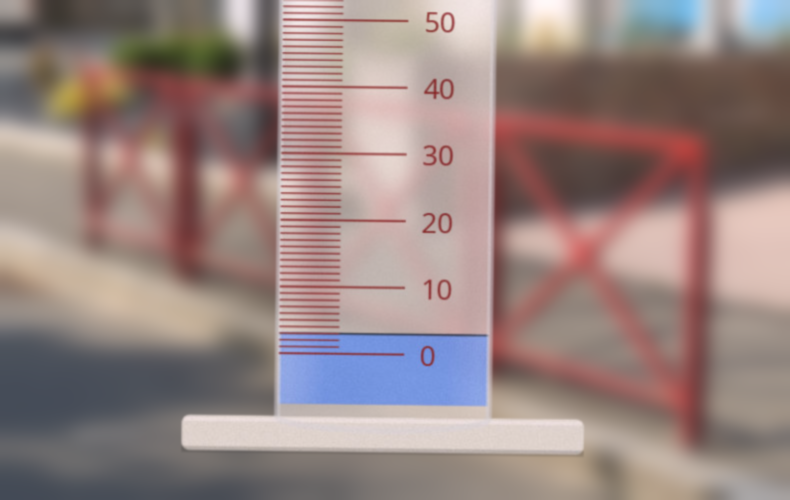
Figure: 3 mL
